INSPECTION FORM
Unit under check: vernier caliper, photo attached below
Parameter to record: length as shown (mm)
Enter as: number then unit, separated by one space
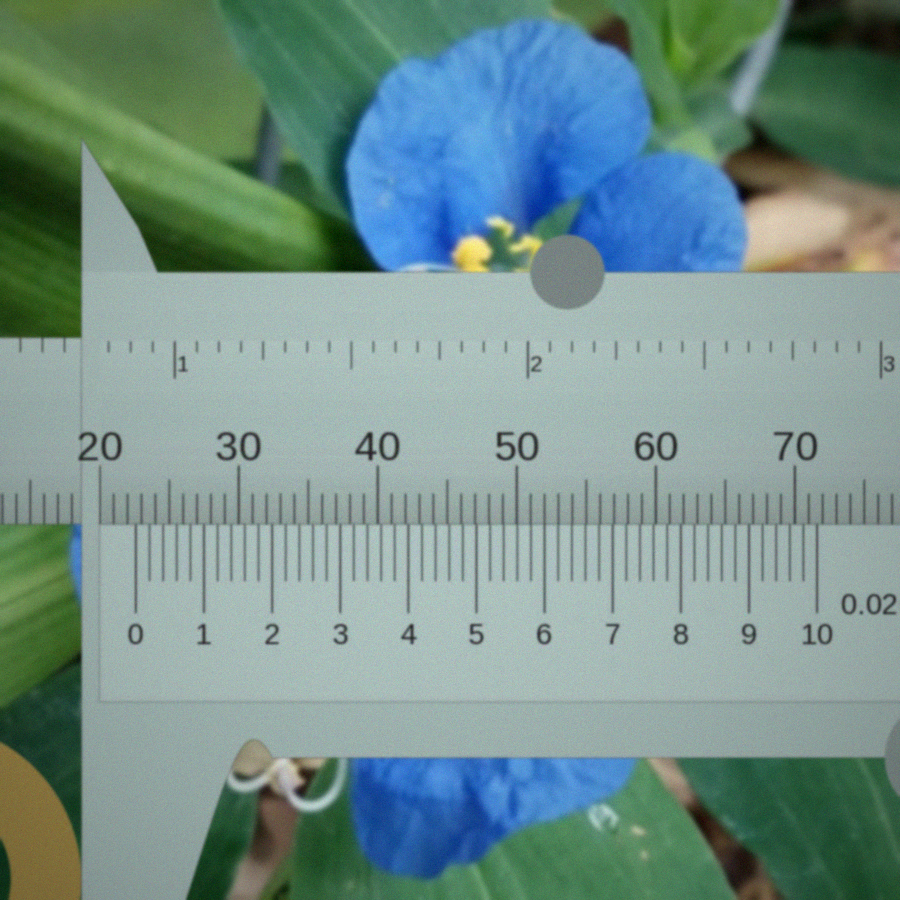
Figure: 22.6 mm
